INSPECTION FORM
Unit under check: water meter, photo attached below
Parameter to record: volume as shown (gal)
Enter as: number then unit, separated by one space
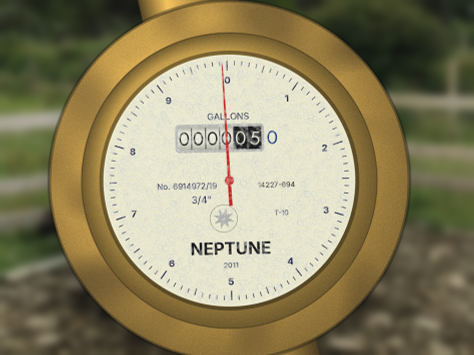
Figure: 49.9 gal
